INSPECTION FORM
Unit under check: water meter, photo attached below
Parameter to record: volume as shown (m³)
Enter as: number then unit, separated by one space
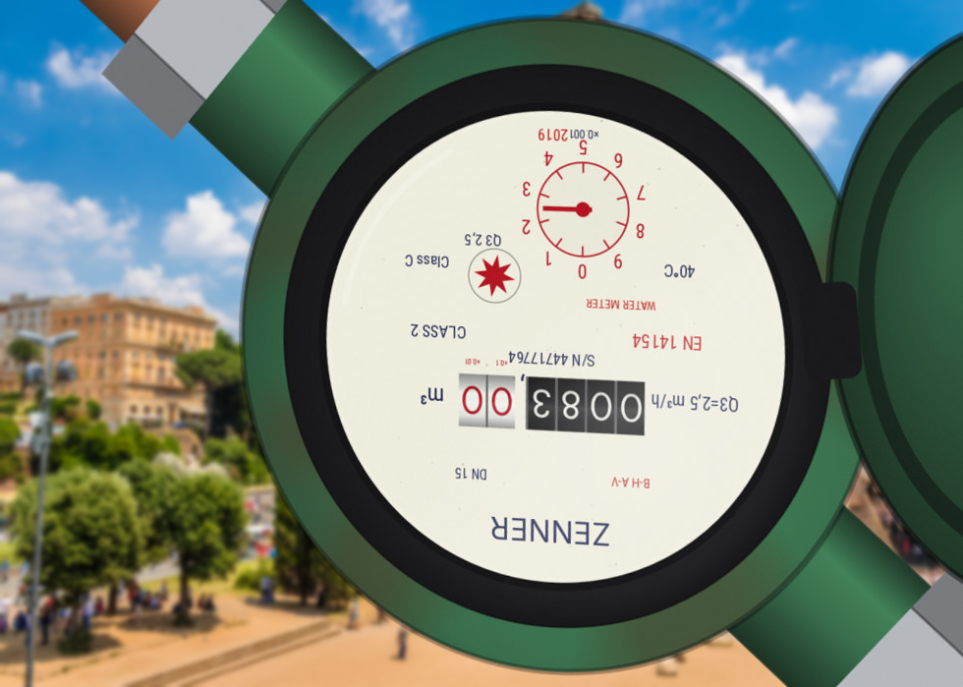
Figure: 83.002 m³
